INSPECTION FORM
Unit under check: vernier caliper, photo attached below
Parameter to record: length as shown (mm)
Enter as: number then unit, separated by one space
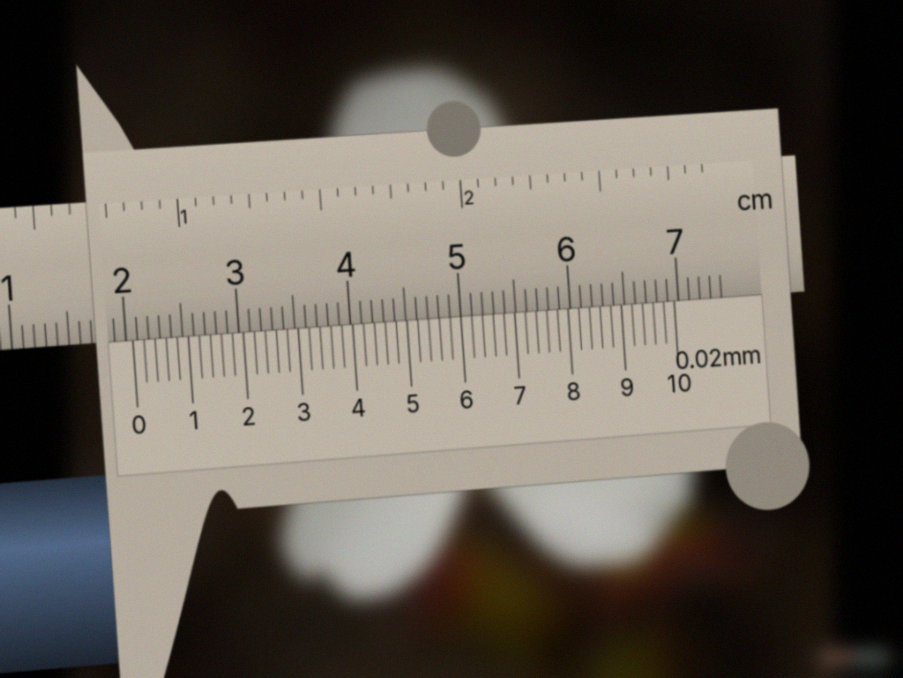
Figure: 20.6 mm
